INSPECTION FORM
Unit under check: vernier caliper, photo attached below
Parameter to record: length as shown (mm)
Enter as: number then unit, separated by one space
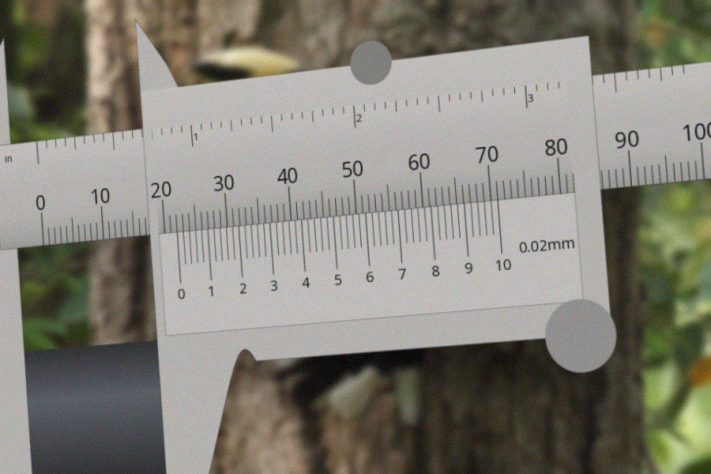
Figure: 22.0 mm
